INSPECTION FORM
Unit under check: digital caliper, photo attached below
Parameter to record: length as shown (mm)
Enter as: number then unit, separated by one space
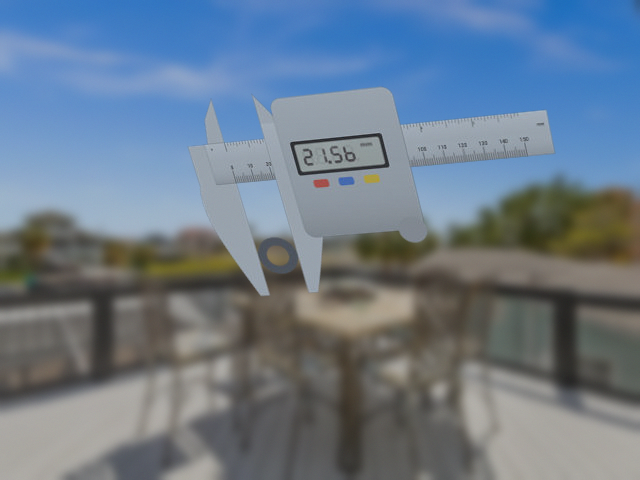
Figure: 21.56 mm
